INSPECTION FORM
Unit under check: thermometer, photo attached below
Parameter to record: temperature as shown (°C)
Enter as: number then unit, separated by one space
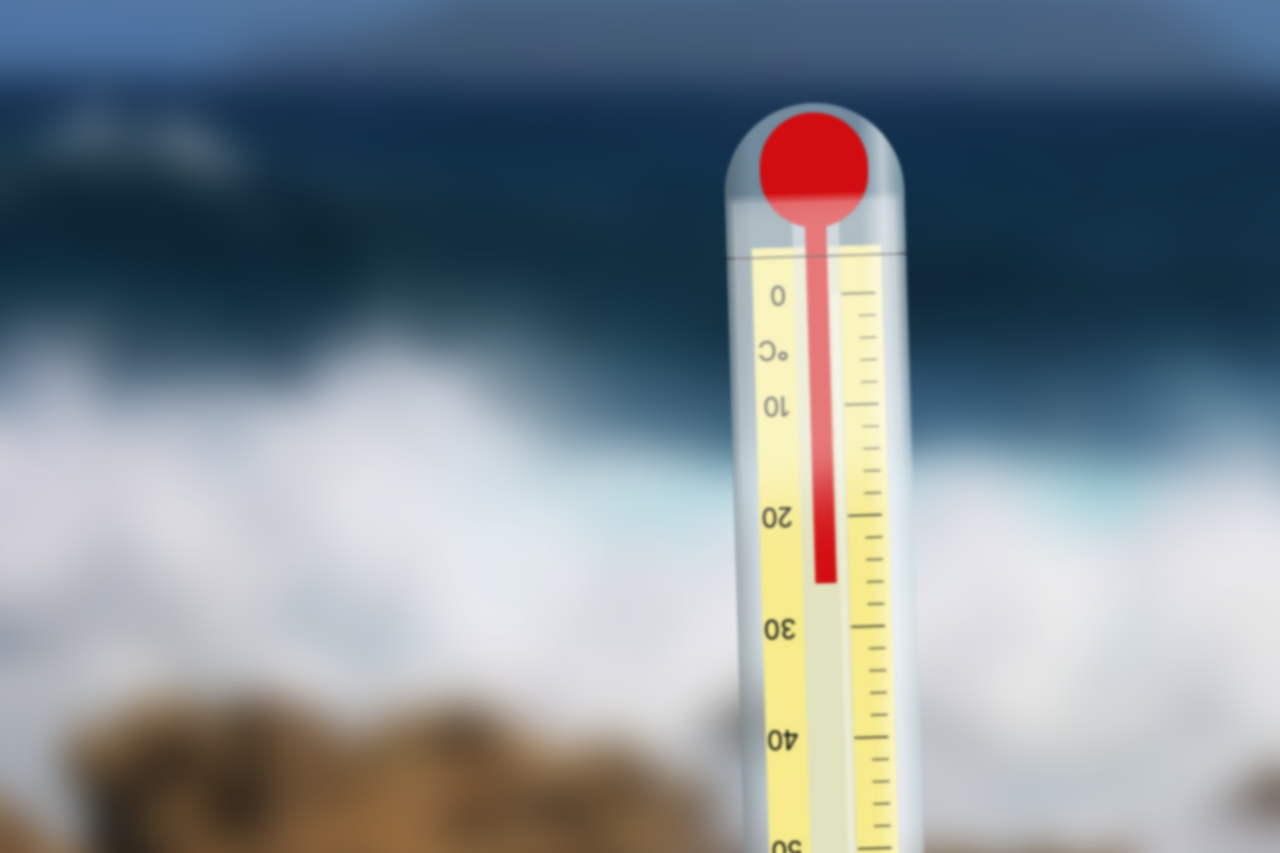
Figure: 26 °C
